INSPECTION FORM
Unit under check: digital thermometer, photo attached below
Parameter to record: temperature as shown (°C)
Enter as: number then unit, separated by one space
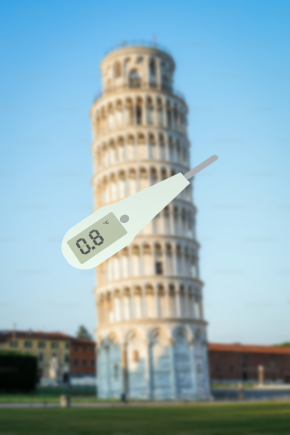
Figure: 0.8 °C
